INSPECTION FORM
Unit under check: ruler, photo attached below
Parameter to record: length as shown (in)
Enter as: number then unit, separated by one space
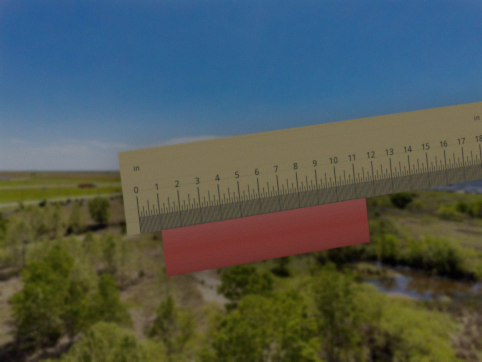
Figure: 10.5 in
